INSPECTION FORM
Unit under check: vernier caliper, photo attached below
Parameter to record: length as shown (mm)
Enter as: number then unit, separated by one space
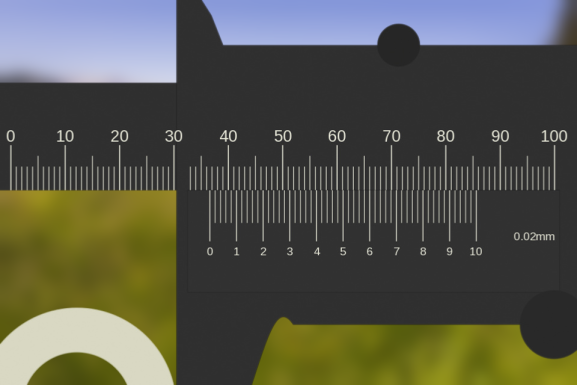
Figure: 36.6 mm
